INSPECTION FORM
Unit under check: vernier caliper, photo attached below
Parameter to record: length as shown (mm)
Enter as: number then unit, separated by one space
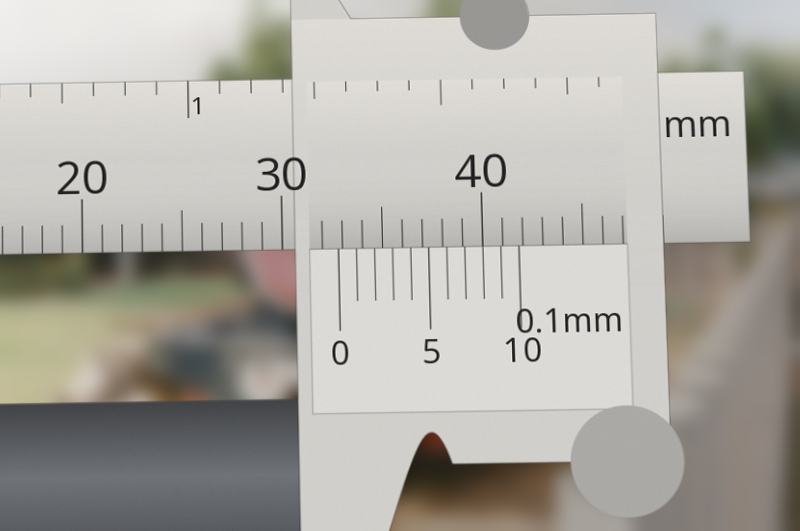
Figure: 32.8 mm
